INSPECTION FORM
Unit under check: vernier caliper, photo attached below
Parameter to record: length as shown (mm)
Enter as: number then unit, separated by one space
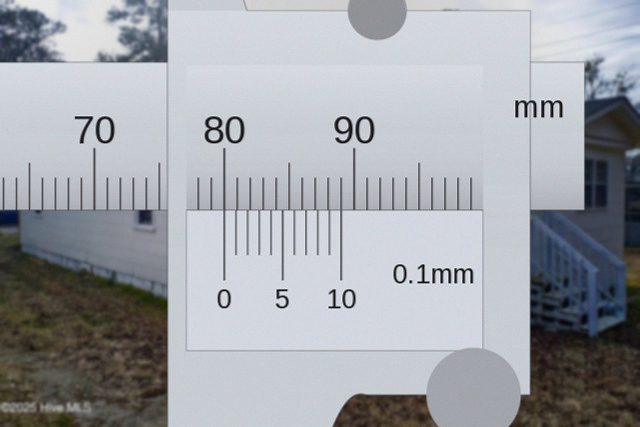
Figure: 80.0 mm
